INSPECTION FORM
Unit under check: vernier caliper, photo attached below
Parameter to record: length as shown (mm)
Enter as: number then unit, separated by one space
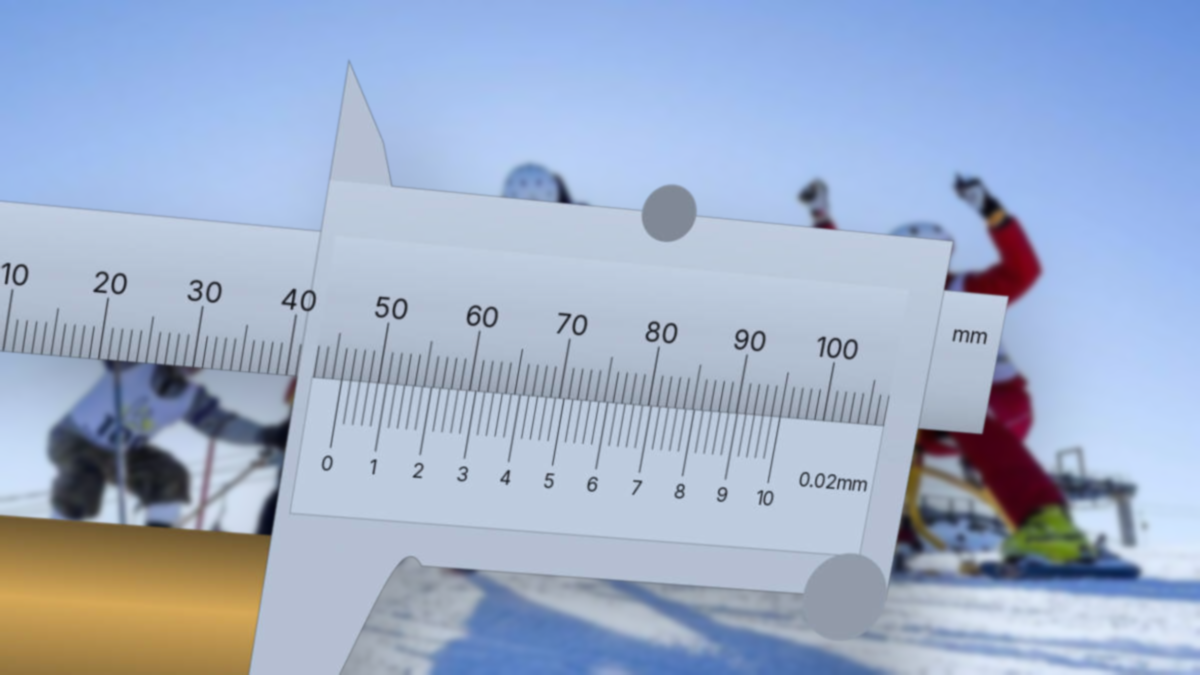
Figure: 46.0 mm
